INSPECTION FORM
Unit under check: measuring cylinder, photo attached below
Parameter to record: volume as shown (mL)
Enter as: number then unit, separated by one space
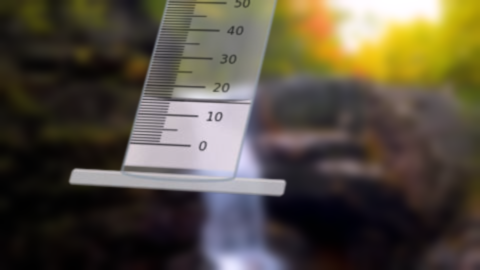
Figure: 15 mL
